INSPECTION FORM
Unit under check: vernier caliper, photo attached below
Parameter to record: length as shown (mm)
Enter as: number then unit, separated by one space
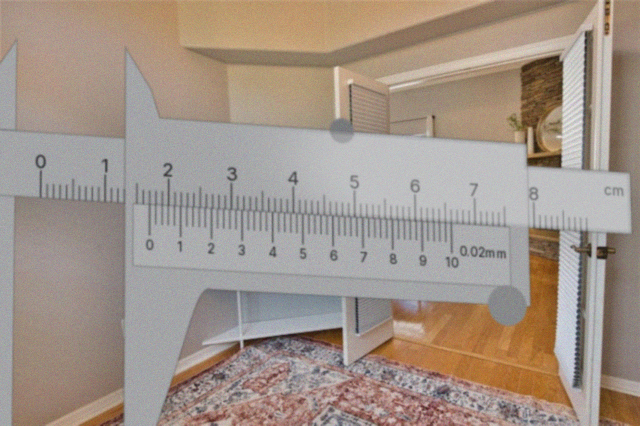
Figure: 17.0 mm
